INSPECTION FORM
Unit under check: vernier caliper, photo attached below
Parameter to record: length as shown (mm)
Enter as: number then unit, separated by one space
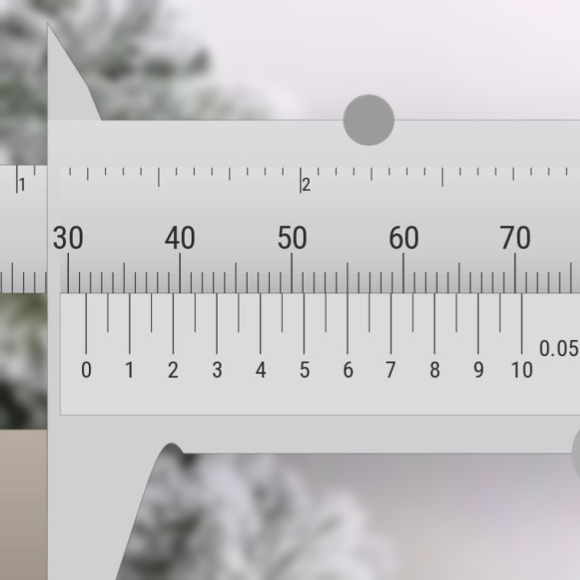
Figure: 31.6 mm
